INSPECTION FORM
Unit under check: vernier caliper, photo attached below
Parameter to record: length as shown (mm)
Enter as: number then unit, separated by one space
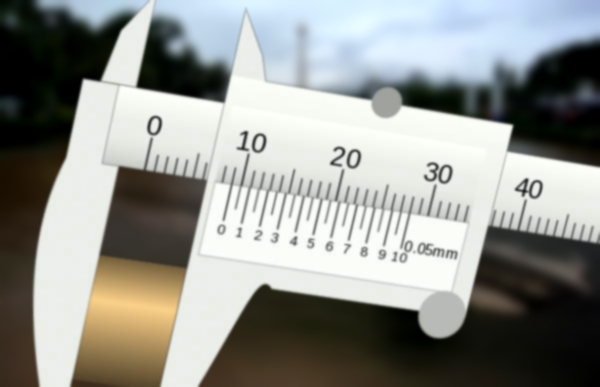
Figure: 9.0 mm
